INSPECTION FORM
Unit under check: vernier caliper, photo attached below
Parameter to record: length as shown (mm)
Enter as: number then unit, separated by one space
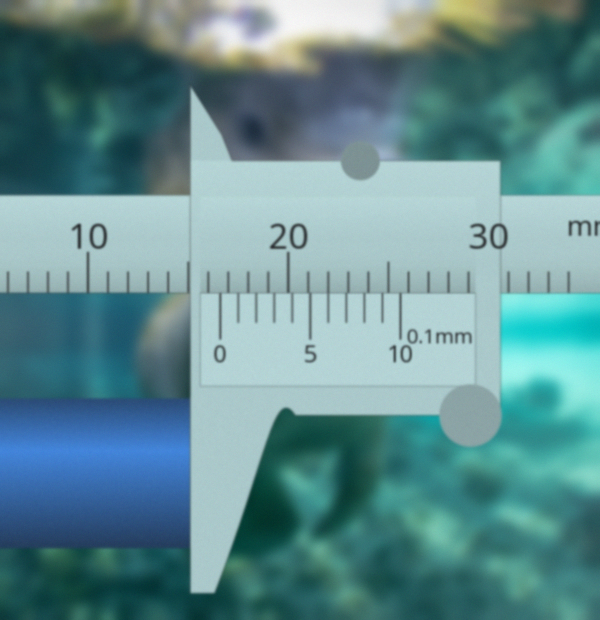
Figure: 16.6 mm
